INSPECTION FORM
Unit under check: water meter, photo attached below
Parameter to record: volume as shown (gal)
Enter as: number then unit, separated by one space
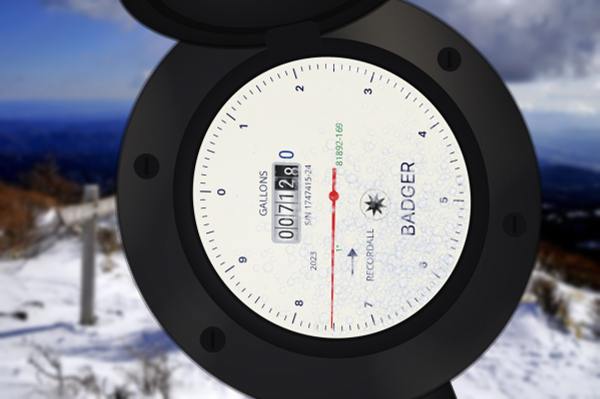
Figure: 71277.5 gal
